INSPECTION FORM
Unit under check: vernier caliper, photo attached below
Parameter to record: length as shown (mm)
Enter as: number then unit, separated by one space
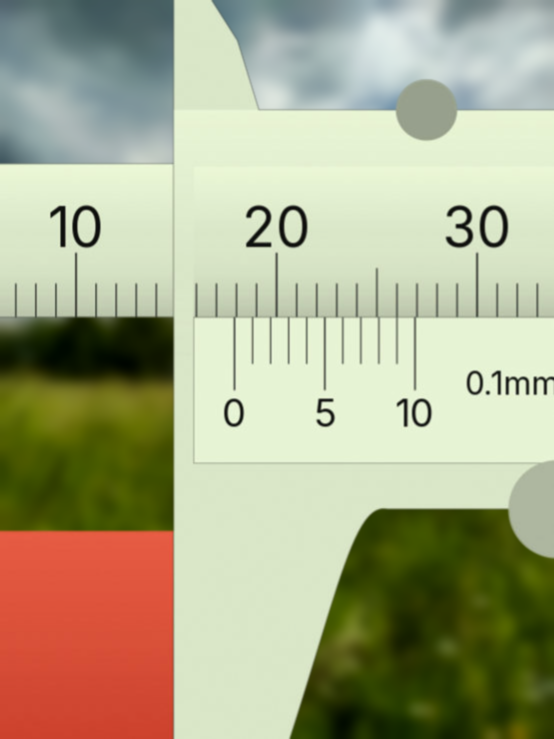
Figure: 17.9 mm
